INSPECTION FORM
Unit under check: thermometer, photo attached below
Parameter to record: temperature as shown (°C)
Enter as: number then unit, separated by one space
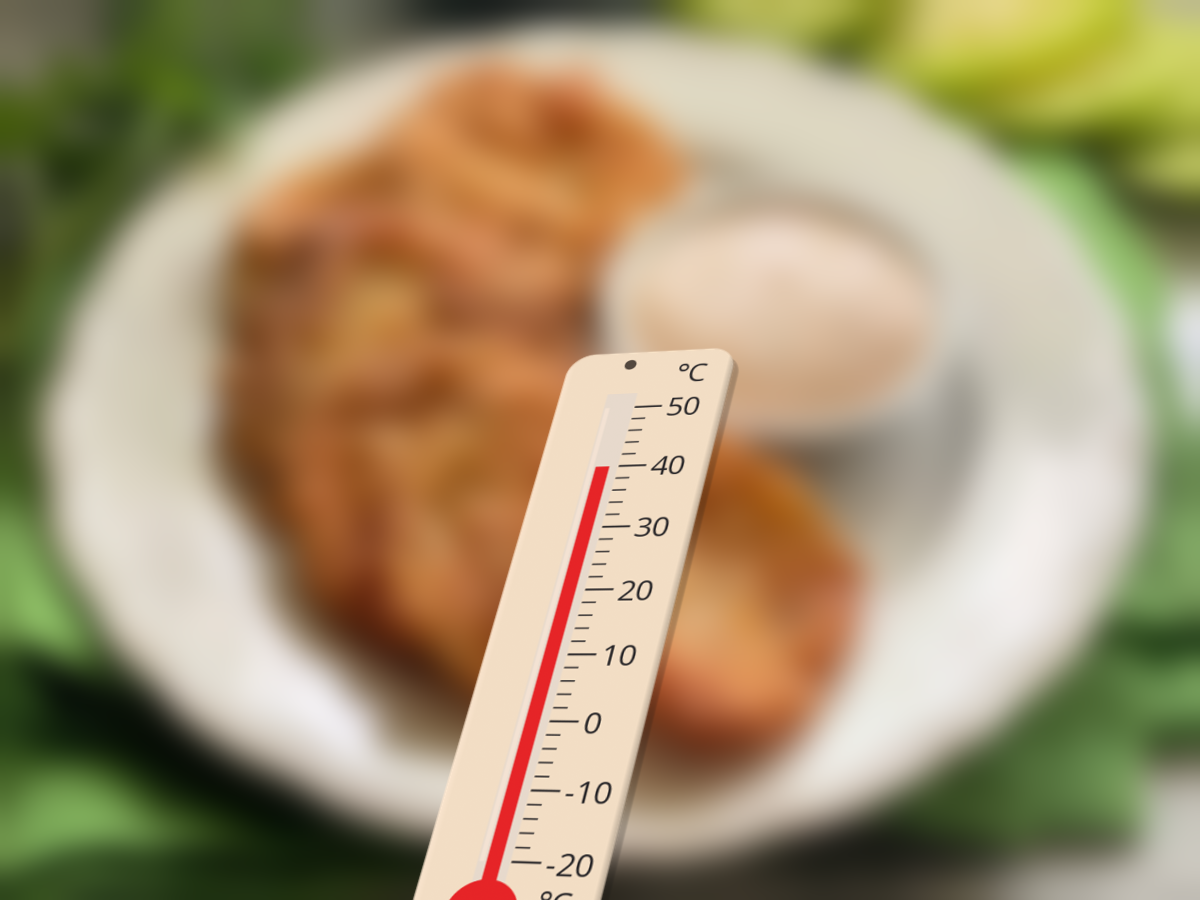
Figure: 40 °C
